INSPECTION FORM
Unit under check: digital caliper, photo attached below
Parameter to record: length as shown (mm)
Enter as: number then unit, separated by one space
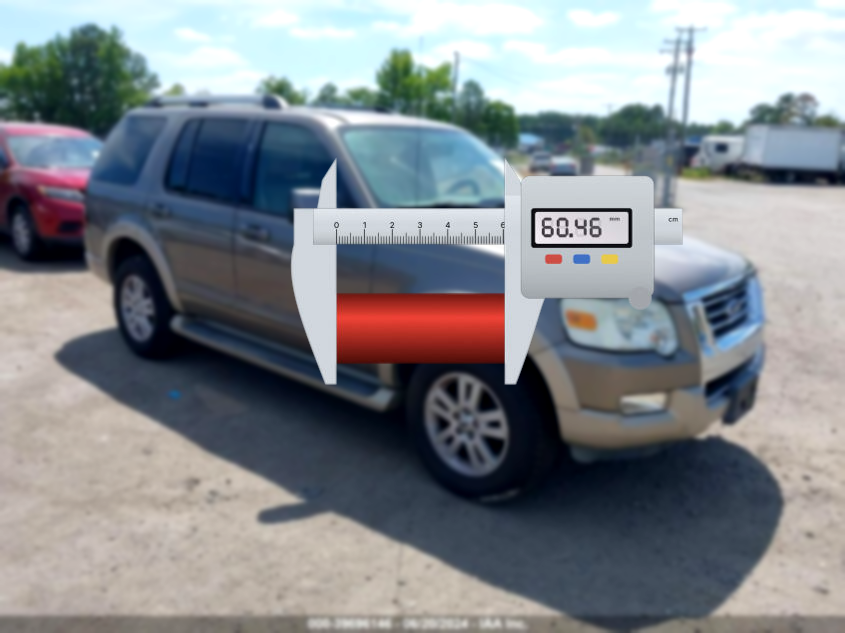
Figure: 60.46 mm
